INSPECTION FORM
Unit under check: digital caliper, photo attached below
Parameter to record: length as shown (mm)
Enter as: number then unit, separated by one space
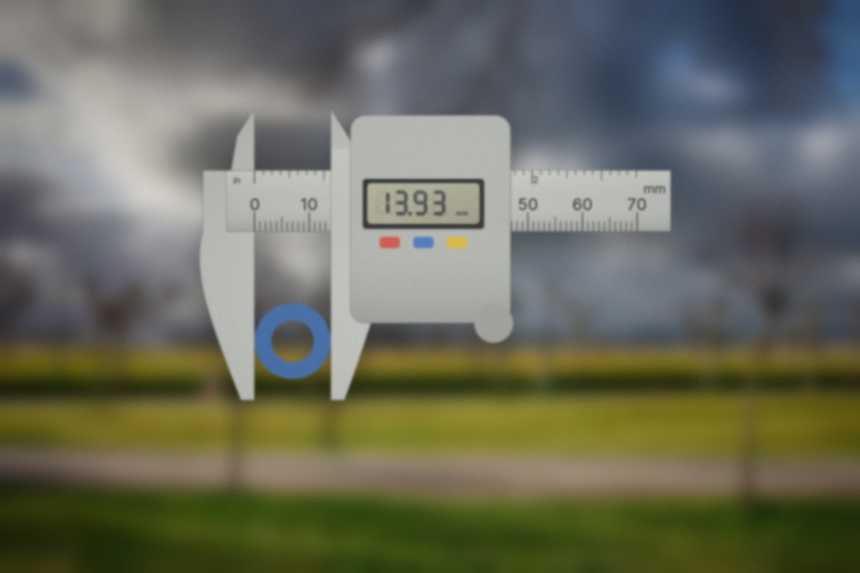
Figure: 13.93 mm
